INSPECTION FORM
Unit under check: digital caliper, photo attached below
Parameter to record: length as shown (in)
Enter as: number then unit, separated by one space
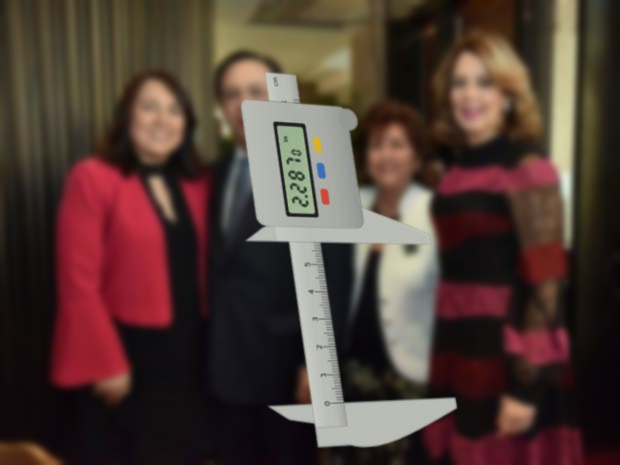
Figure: 2.2870 in
